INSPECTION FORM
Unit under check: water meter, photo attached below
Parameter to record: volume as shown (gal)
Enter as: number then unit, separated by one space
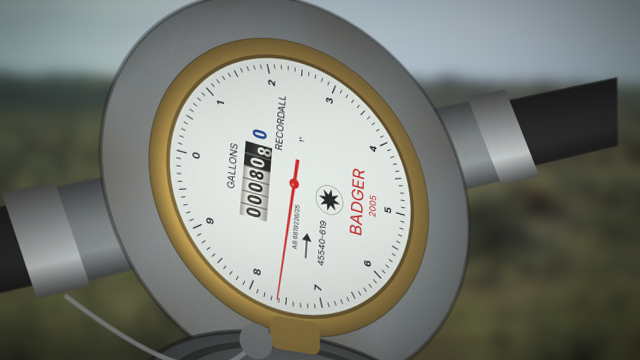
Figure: 8077.6 gal
